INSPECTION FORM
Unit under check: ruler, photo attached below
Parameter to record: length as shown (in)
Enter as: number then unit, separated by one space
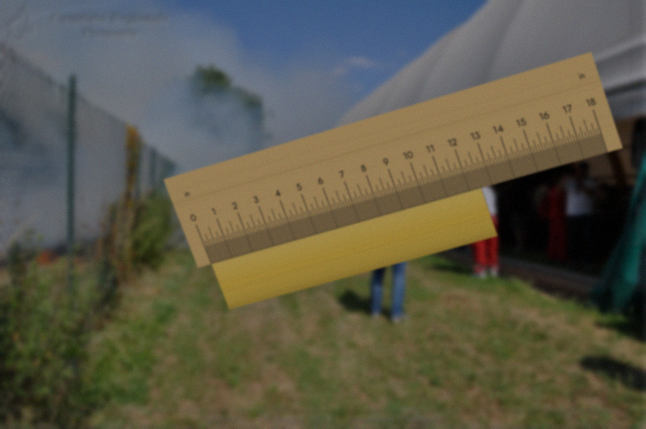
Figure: 12.5 in
